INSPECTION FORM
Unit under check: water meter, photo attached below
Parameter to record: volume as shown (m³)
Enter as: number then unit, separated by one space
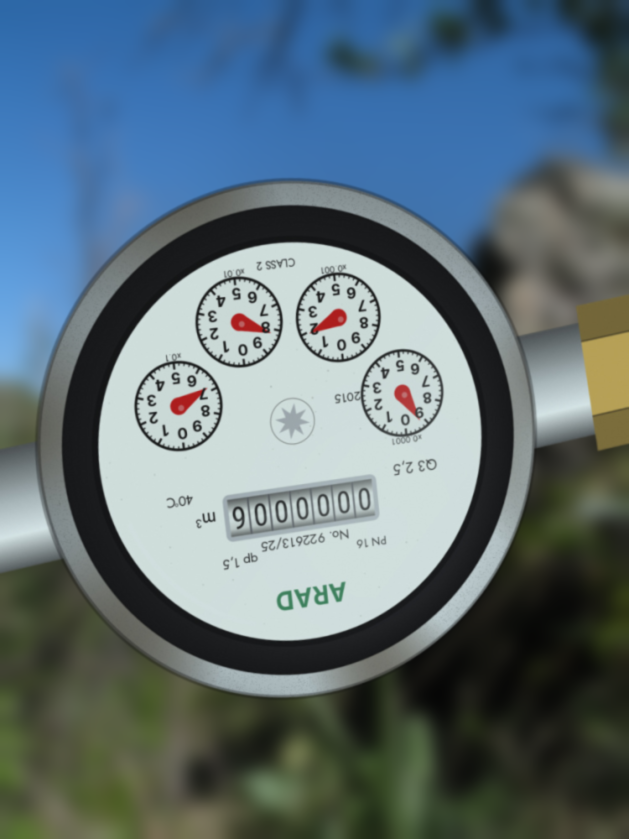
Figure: 6.6819 m³
